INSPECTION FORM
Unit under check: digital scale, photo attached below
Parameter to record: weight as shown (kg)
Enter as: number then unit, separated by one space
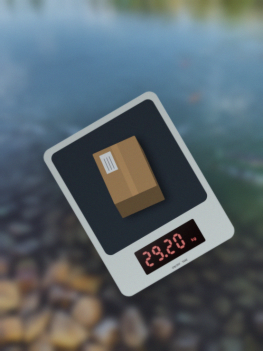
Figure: 29.20 kg
